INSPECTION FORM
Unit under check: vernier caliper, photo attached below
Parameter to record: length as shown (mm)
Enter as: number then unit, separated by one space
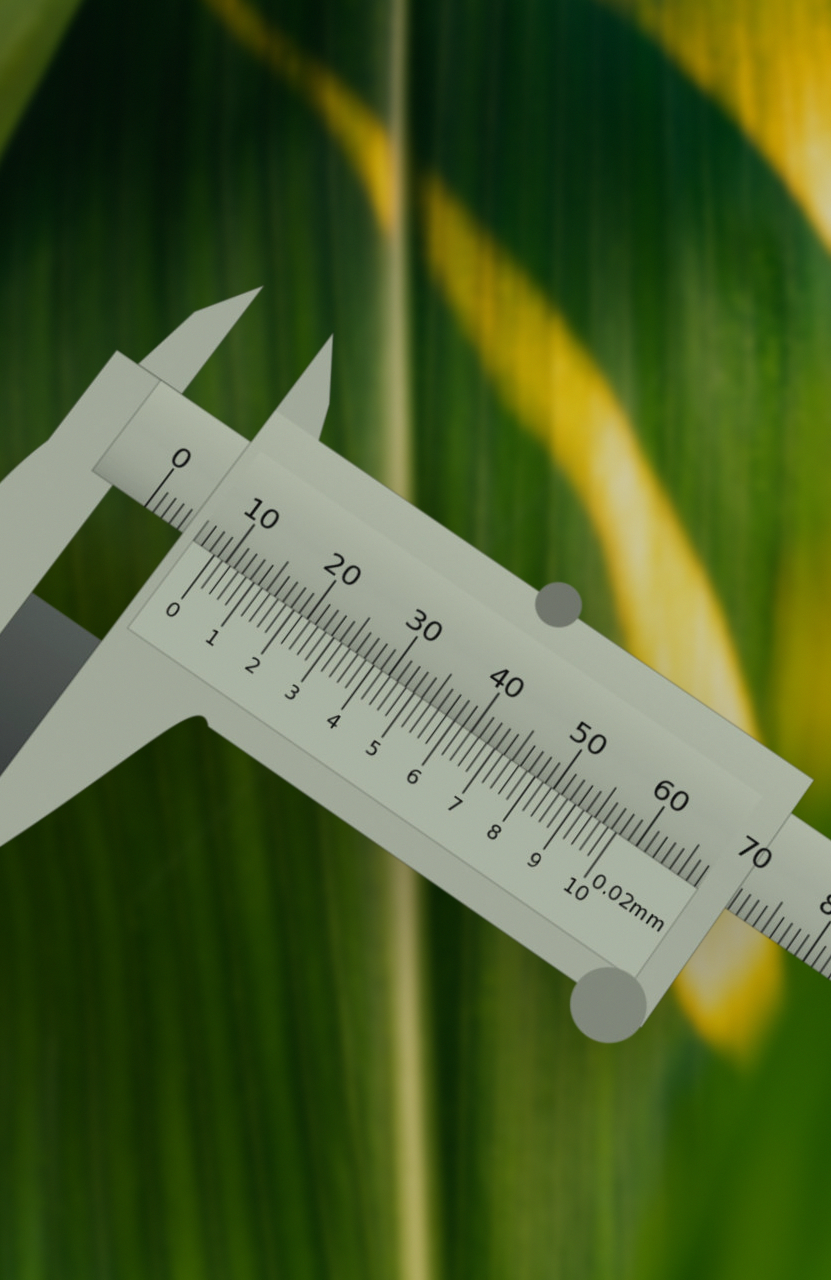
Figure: 8.6 mm
